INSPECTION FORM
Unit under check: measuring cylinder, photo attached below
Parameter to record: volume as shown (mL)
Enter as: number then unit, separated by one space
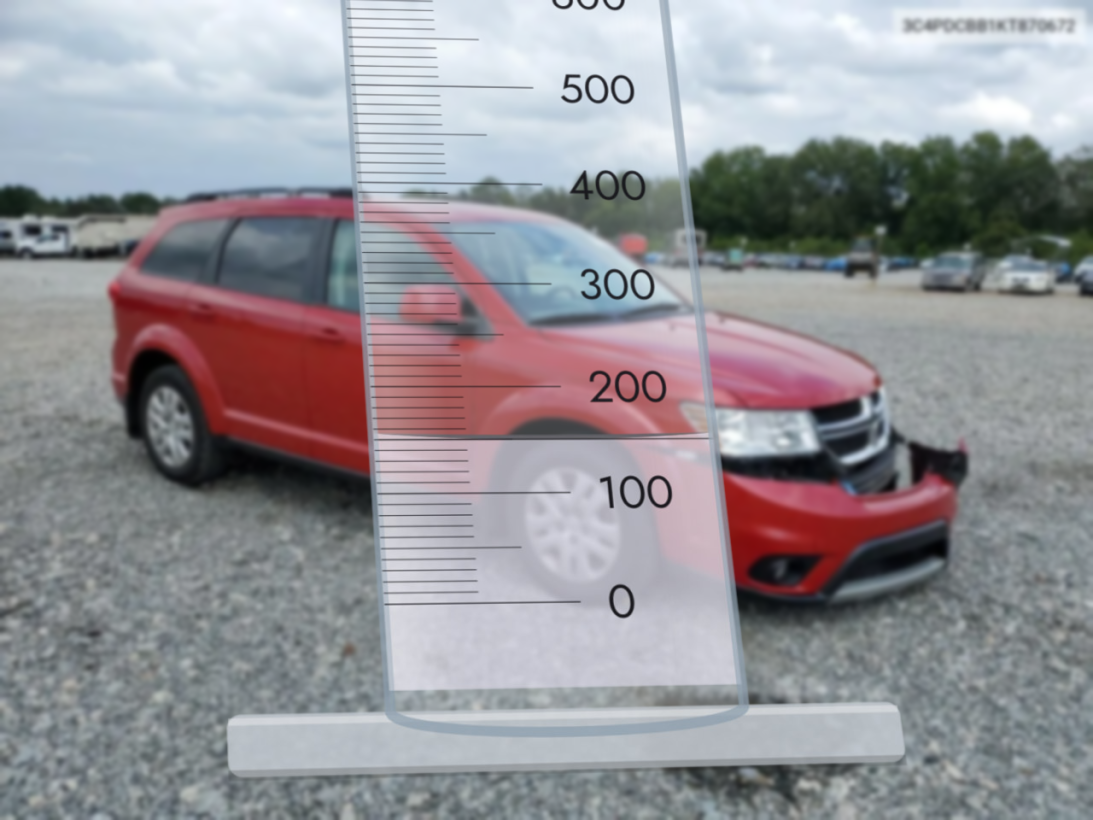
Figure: 150 mL
